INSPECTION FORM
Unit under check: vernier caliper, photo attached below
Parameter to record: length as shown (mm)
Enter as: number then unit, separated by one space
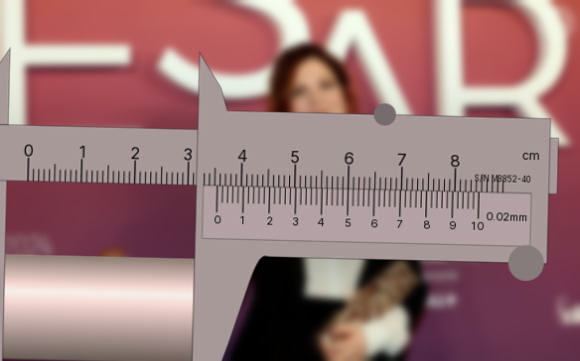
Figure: 35.5 mm
